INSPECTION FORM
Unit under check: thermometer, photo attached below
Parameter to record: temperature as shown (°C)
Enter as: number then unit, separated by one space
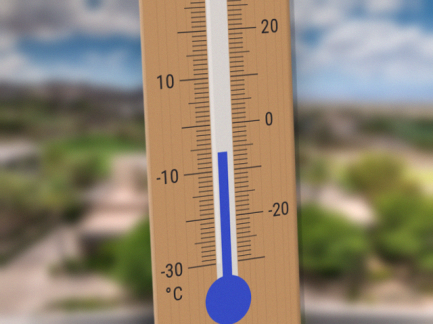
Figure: -6 °C
